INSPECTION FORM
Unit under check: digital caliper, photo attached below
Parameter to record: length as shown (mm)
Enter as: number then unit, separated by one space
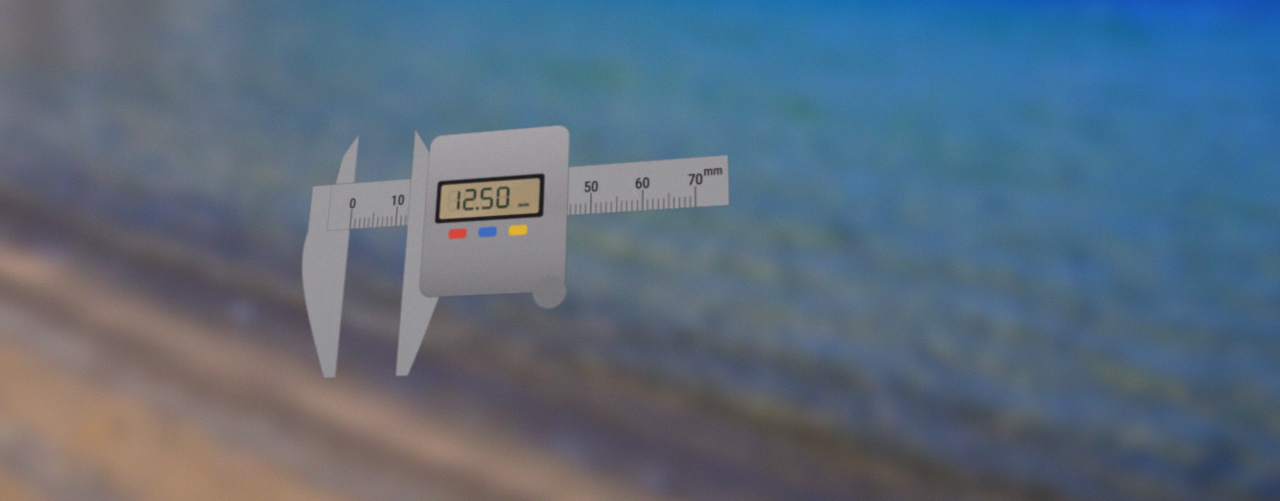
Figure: 12.50 mm
